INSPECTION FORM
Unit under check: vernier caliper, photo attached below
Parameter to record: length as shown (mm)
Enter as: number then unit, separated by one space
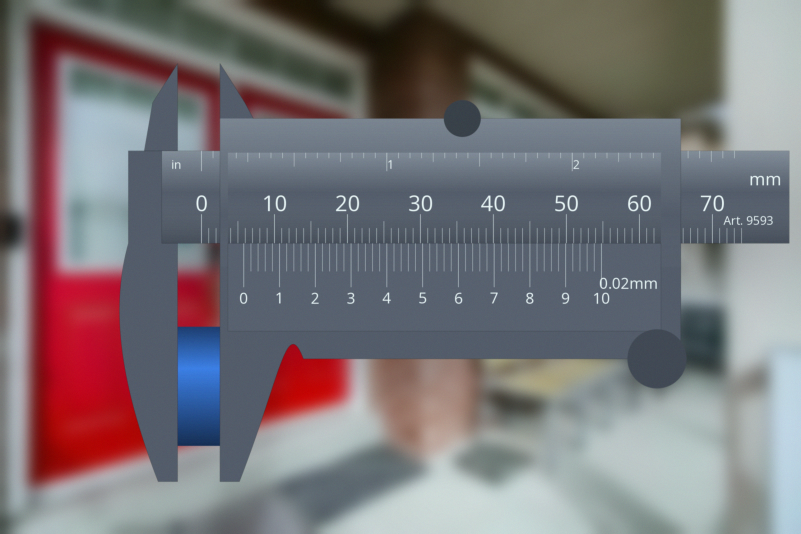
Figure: 5.8 mm
